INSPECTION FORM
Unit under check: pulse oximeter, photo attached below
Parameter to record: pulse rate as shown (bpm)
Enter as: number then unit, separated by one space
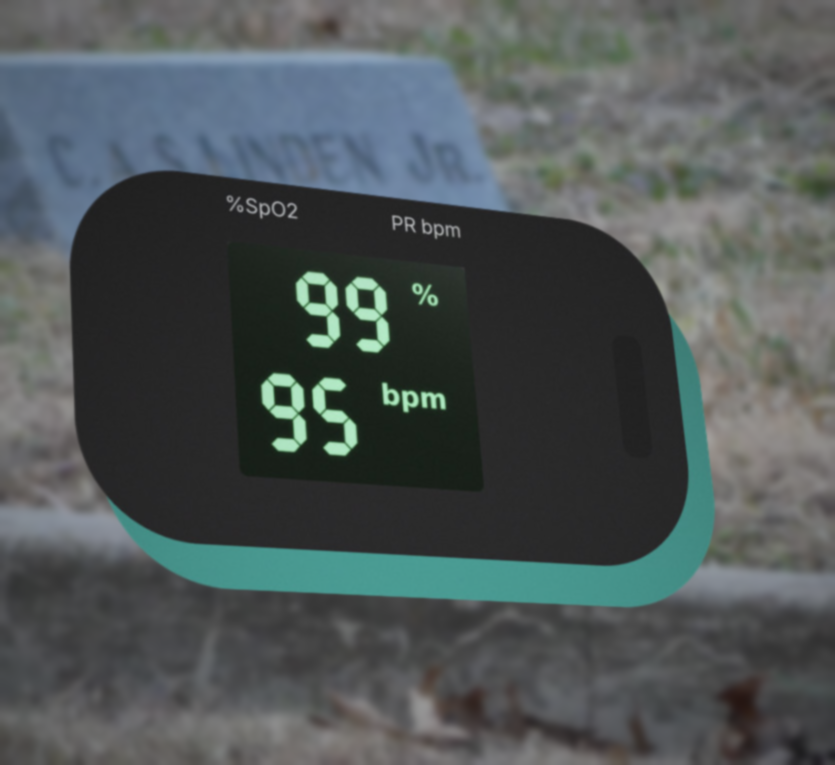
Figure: 95 bpm
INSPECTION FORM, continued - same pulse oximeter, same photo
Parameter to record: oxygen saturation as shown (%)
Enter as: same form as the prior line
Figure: 99 %
